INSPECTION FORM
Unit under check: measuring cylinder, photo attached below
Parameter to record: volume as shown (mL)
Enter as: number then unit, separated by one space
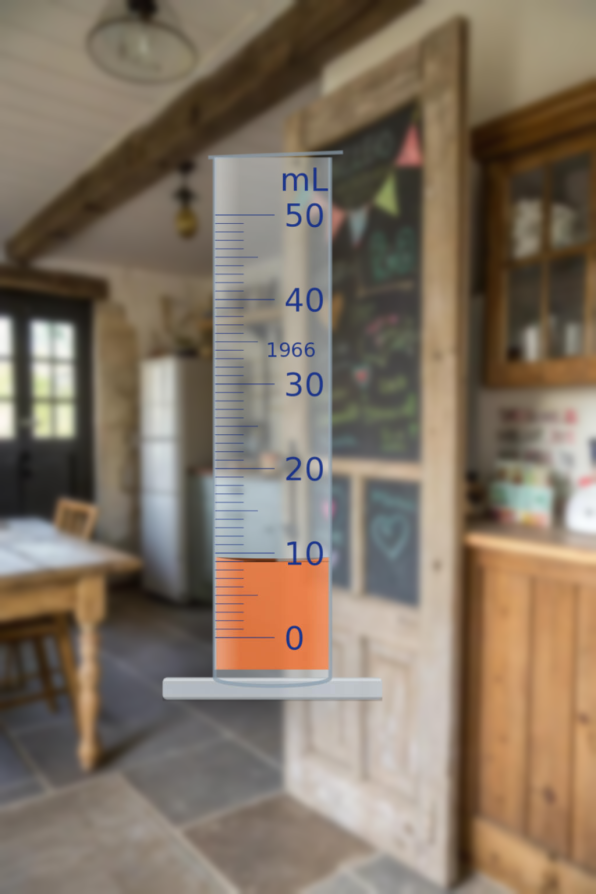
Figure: 9 mL
